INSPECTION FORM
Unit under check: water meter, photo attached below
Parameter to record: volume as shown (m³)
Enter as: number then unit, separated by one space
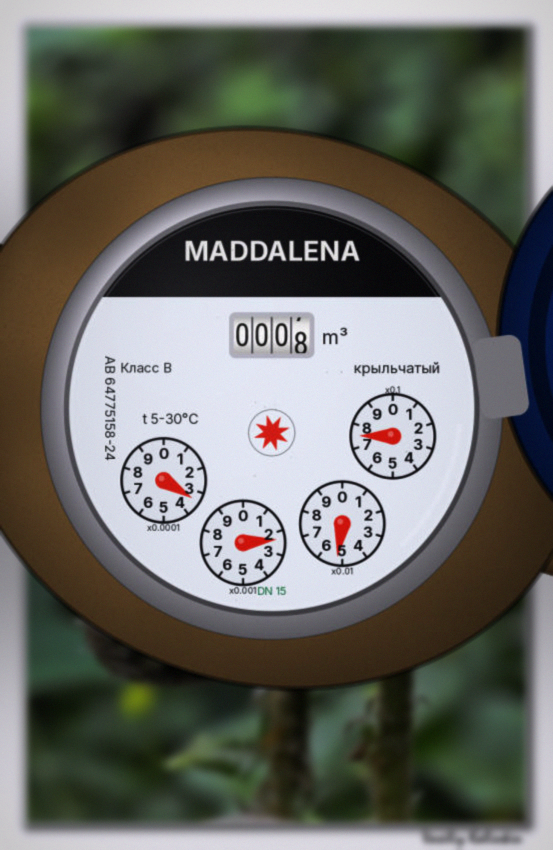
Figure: 7.7523 m³
